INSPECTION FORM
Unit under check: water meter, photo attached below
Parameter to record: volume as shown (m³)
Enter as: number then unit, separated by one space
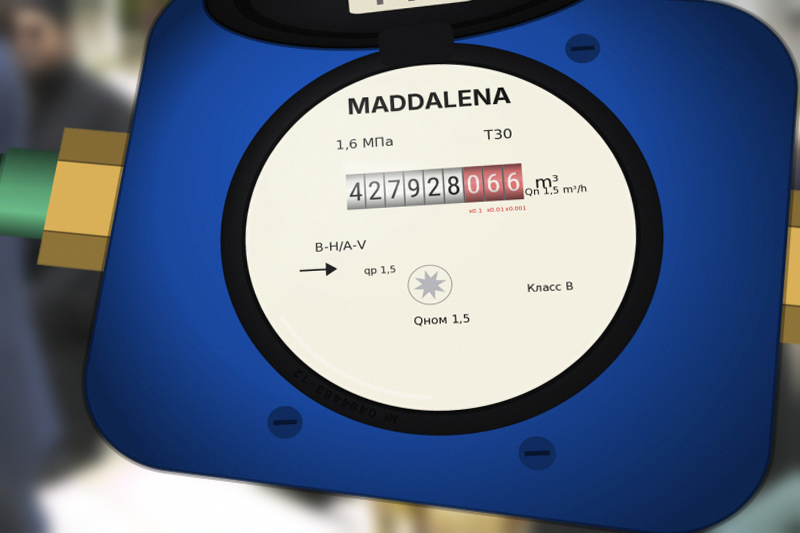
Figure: 427928.066 m³
